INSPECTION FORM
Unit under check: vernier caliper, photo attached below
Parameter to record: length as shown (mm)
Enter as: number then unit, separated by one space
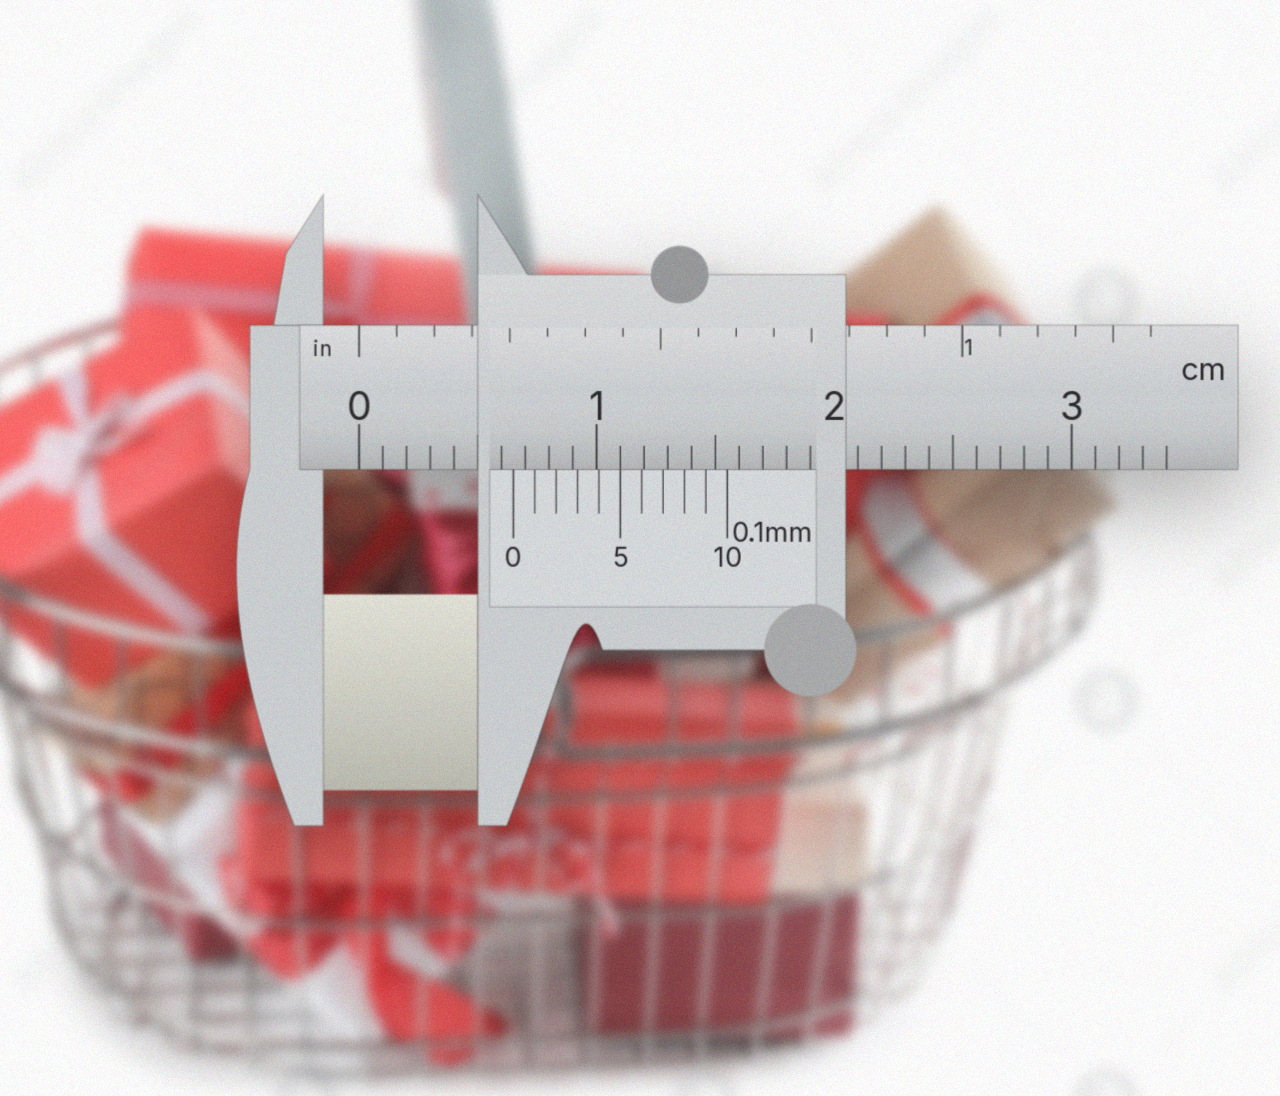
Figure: 6.5 mm
